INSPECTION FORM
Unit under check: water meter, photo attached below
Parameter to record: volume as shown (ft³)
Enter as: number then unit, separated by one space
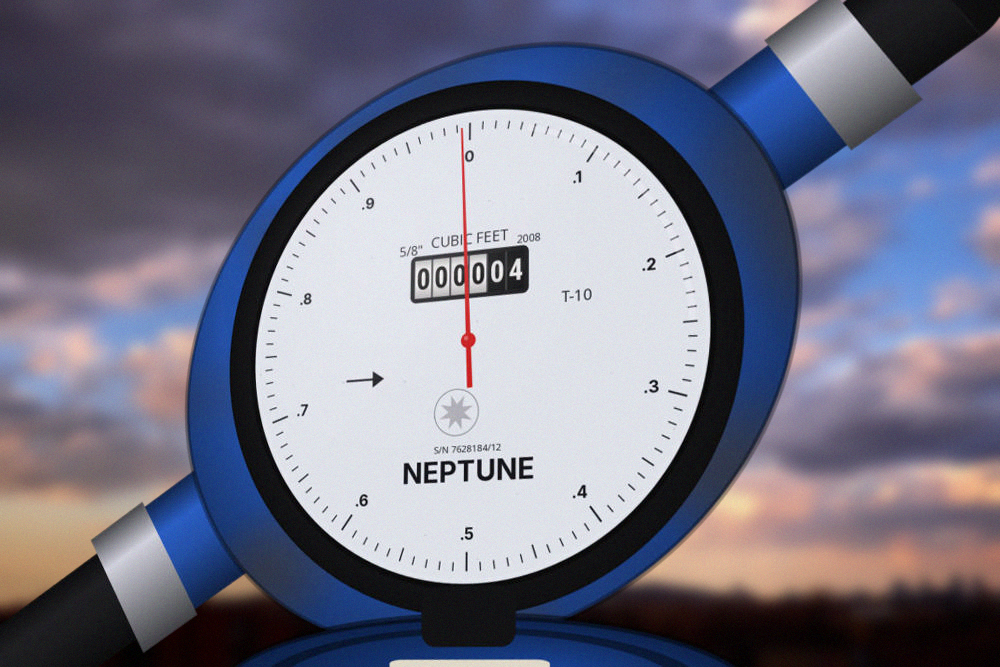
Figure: 3.99 ft³
